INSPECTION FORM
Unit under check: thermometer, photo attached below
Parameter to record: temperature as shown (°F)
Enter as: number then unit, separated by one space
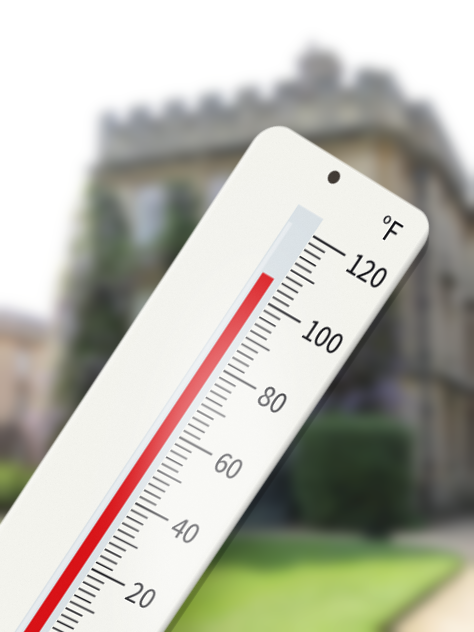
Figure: 106 °F
